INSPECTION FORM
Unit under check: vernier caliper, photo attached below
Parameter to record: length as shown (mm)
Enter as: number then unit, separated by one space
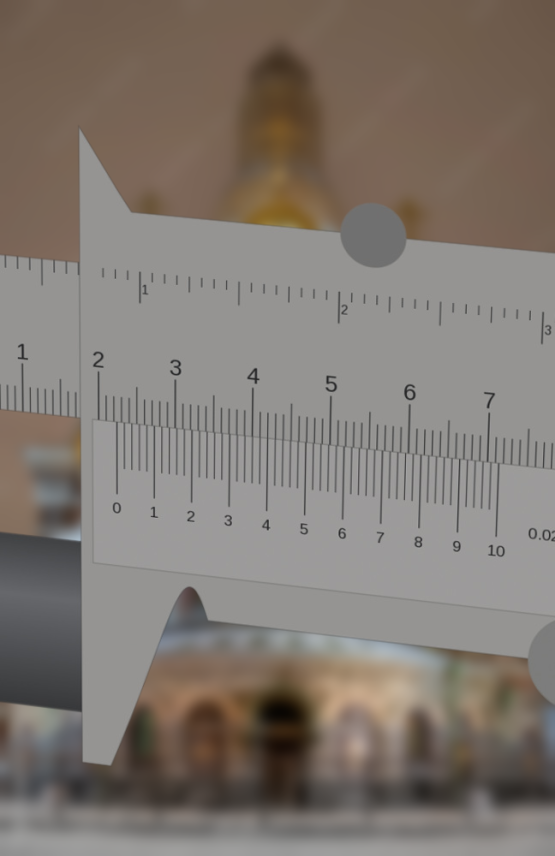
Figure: 22.4 mm
